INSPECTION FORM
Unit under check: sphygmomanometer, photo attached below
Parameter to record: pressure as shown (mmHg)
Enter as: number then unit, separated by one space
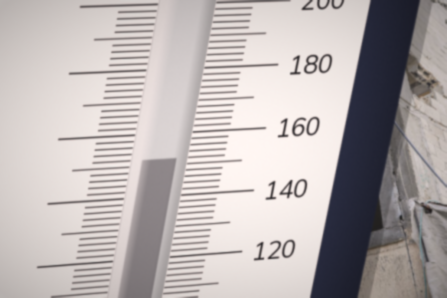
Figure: 152 mmHg
